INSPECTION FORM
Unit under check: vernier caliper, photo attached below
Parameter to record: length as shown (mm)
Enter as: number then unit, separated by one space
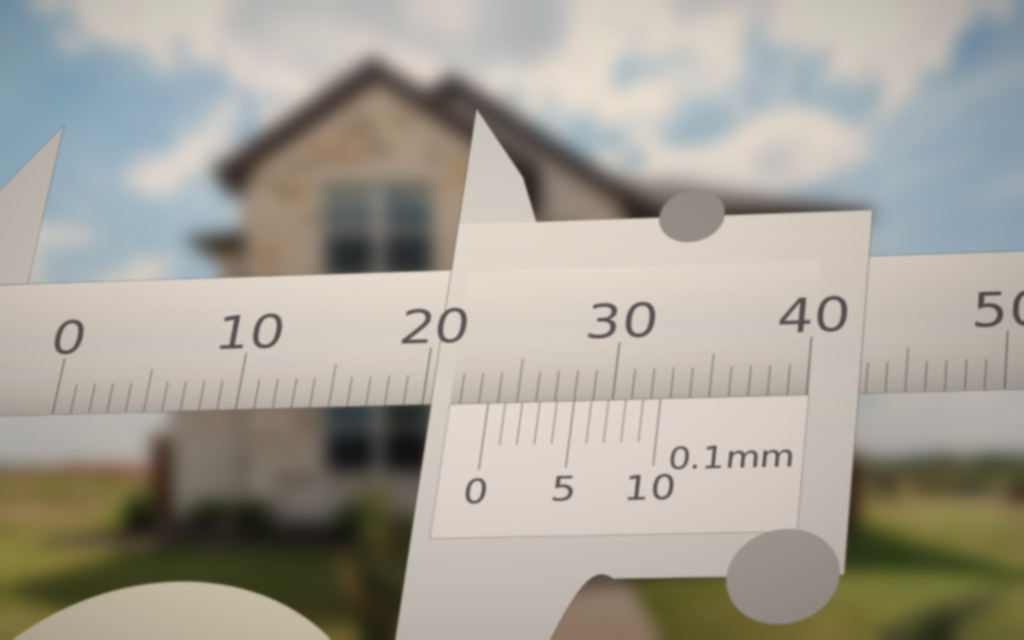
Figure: 23.5 mm
